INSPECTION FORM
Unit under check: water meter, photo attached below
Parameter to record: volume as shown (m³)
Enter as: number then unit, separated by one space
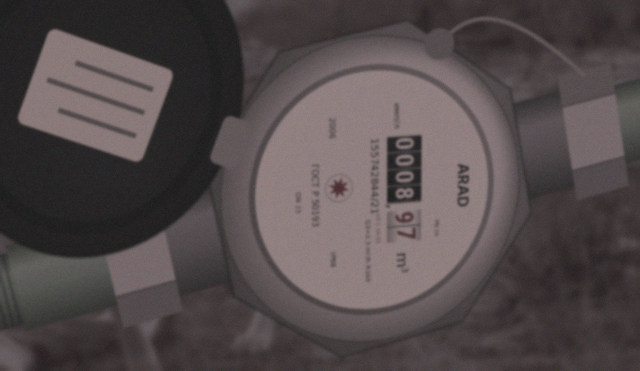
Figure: 8.97 m³
